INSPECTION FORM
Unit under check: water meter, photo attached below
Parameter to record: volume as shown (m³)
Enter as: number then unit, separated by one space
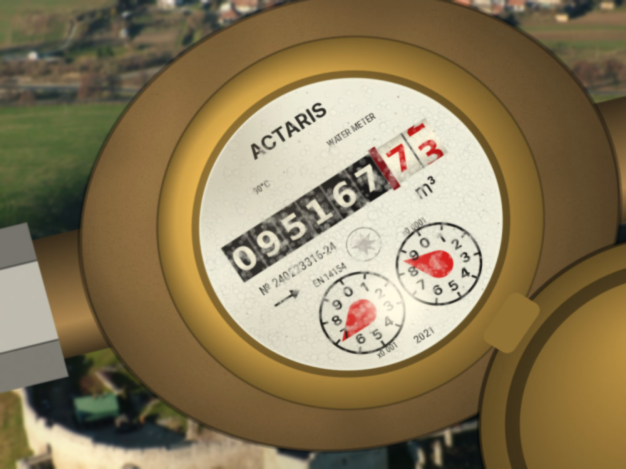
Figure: 95167.7268 m³
